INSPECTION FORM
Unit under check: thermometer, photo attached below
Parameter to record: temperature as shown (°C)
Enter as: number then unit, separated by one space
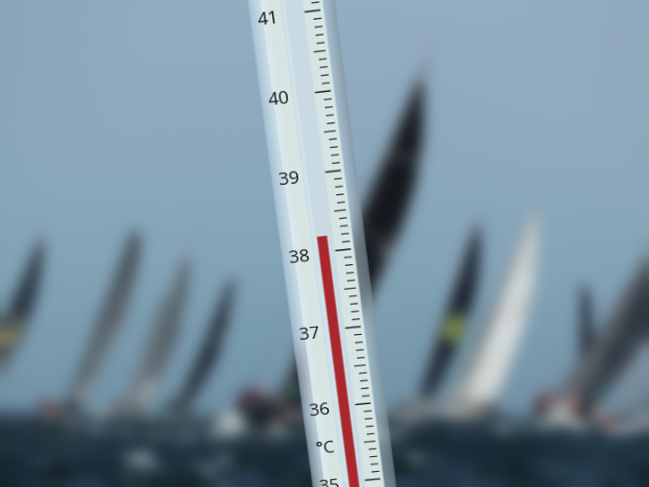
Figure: 38.2 °C
